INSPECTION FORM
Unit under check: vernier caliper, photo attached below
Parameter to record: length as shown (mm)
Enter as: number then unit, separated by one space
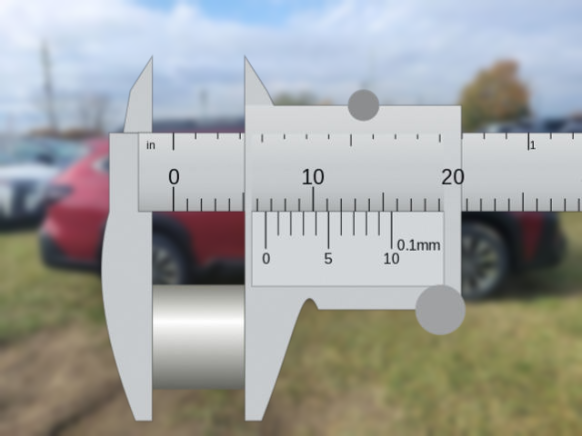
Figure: 6.6 mm
